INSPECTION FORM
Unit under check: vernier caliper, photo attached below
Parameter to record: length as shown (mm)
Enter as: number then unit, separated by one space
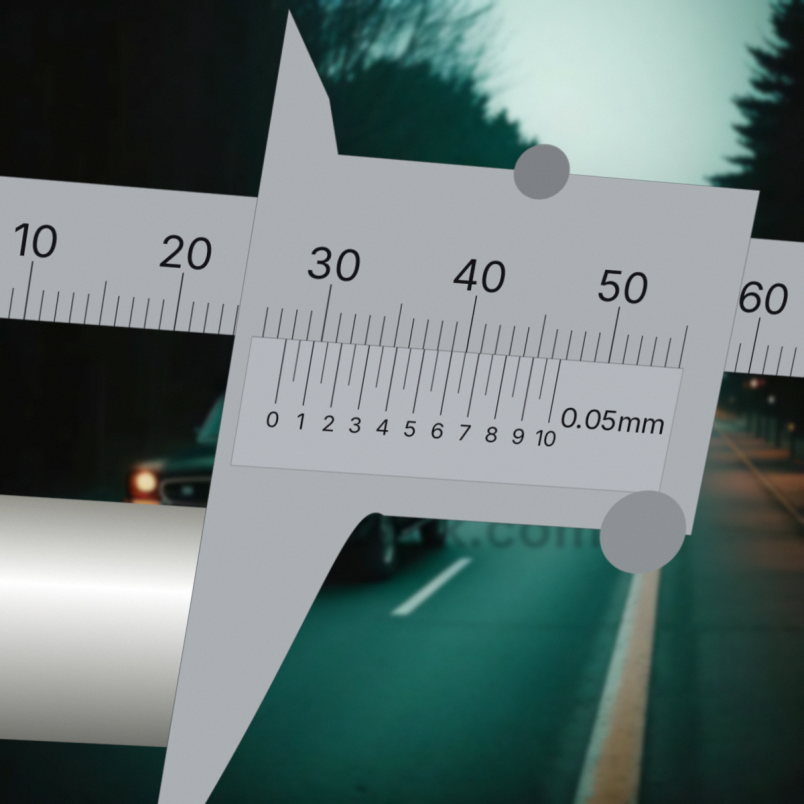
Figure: 27.6 mm
